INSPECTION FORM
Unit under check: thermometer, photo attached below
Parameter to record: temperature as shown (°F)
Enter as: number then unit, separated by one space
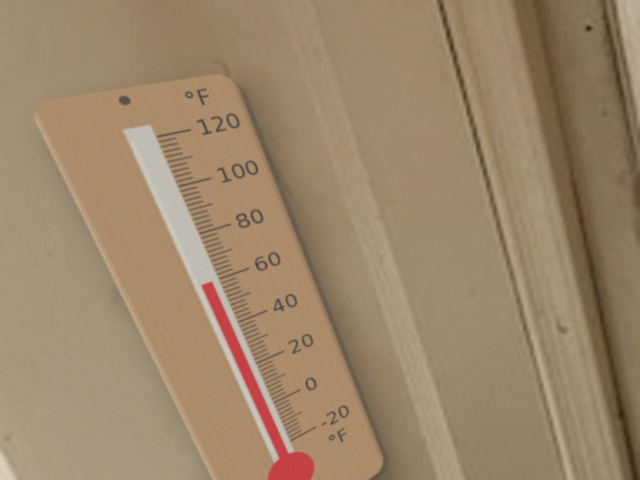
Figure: 60 °F
